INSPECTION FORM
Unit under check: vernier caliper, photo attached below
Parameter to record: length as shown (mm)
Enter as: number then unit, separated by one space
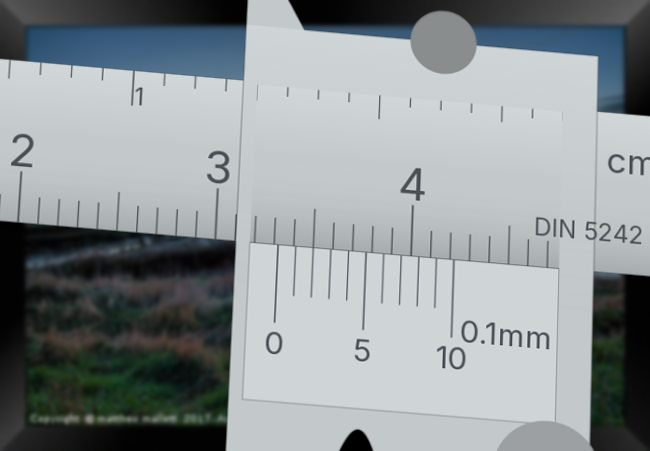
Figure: 33.2 mm
